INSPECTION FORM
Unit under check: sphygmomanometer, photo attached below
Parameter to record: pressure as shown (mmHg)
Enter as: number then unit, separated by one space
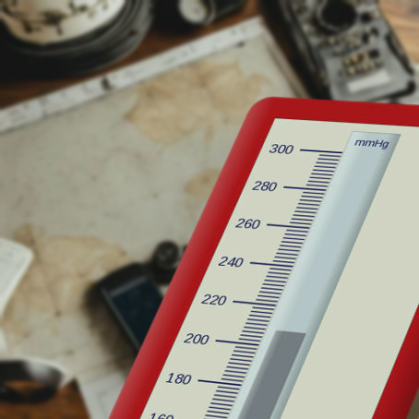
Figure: 208 mmHg
